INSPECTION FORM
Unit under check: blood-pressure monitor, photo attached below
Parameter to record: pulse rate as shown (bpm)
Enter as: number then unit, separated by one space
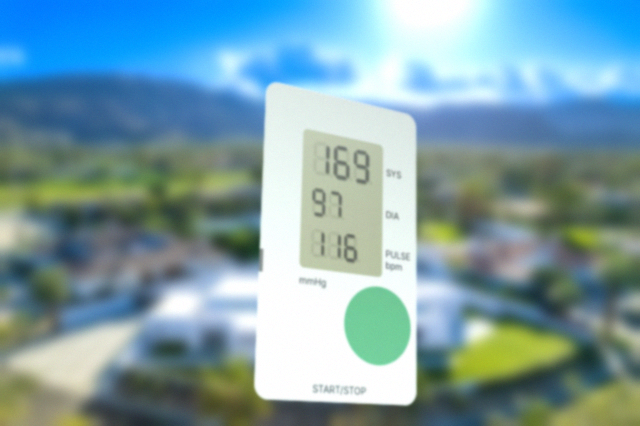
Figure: 116 bpm
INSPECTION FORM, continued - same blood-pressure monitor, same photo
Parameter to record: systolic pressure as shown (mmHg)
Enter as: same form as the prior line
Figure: 169 mmHg
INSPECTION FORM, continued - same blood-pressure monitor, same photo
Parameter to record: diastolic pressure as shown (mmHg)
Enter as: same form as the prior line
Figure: 97 mmHg
